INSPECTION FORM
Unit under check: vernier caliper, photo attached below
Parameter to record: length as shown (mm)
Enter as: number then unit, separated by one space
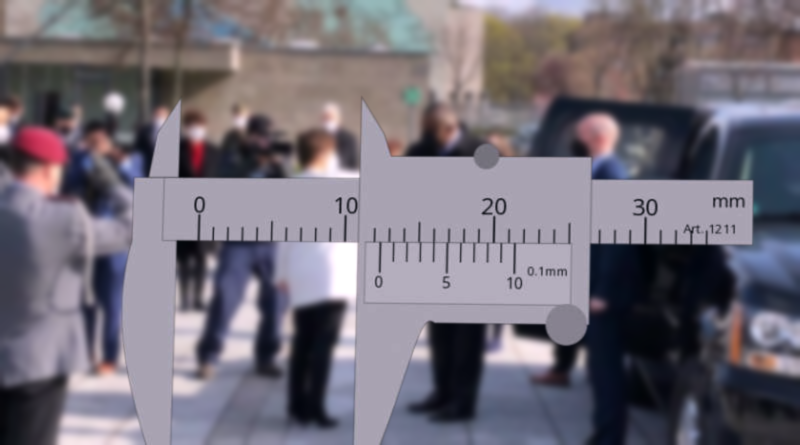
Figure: 12.4 mm
